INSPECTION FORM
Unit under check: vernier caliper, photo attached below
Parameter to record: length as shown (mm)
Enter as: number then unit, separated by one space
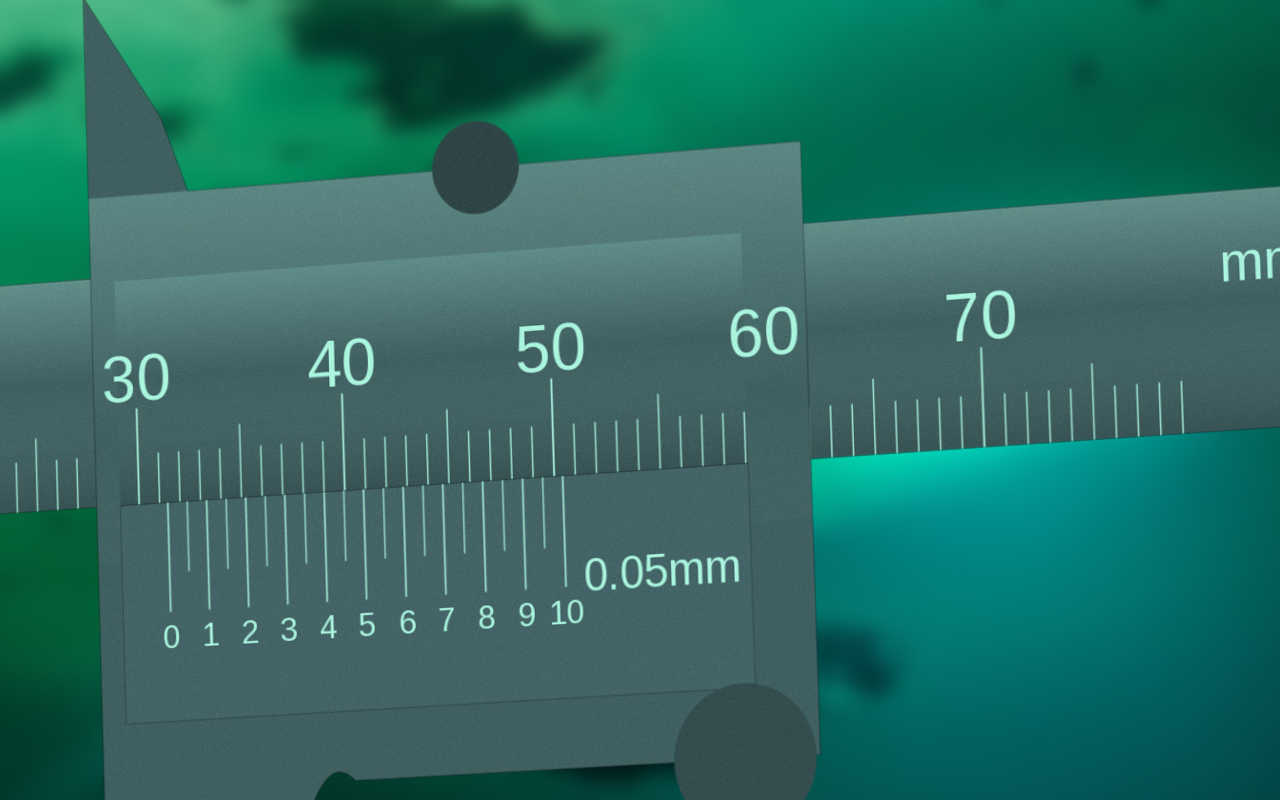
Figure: 31.4 mm
